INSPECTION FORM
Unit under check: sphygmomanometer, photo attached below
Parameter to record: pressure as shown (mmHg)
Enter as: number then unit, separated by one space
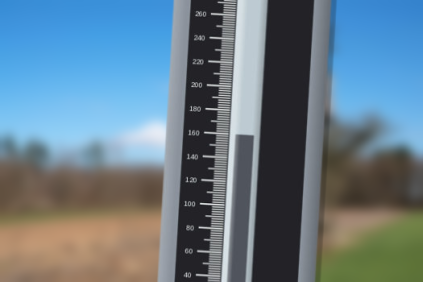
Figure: 160 mmHg
